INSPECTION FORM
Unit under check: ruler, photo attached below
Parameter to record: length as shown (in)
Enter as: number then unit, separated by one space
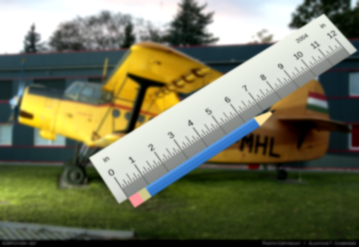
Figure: 7.5 in
